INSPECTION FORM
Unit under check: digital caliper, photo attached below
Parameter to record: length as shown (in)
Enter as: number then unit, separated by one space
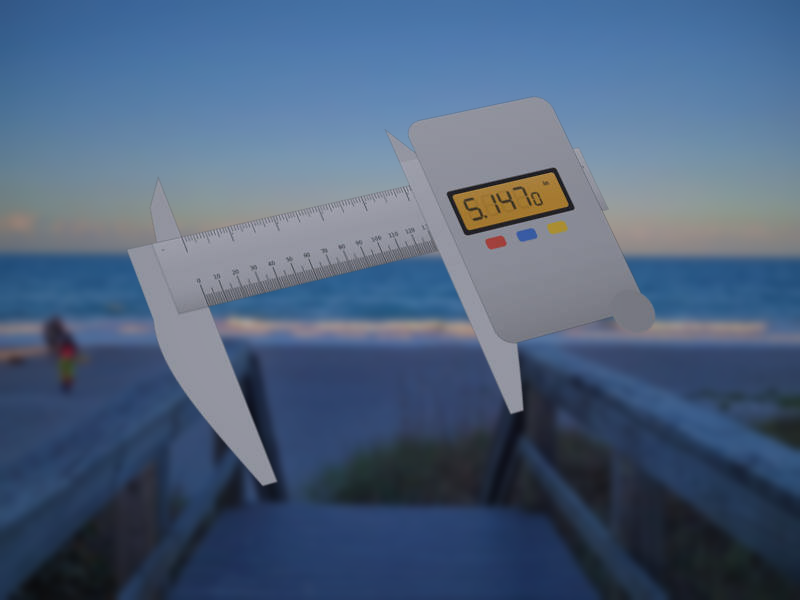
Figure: 5.1470 in
